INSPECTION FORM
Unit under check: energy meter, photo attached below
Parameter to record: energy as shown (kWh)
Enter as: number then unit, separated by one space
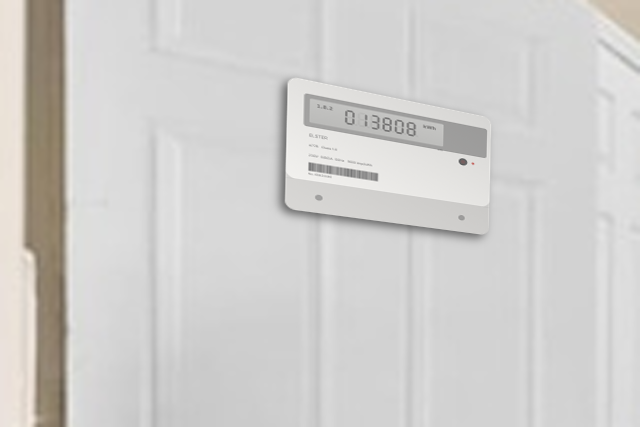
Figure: 13808 kWh
